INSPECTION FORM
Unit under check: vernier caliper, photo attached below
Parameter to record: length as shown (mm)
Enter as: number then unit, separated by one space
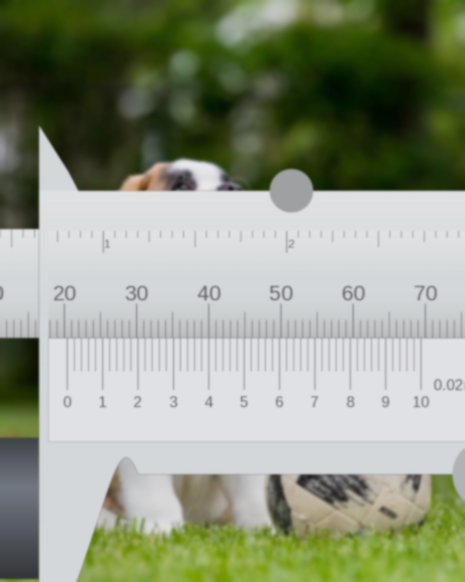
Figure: 20.4 mm
